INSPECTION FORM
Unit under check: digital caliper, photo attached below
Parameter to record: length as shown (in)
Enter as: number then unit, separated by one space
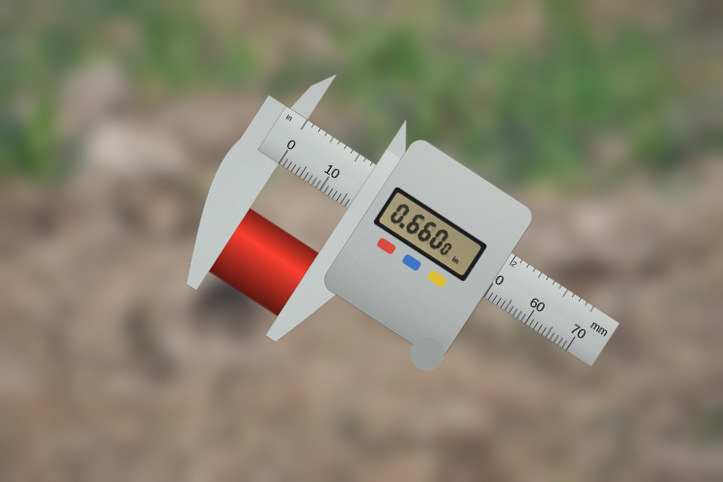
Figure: 0.6600 in
